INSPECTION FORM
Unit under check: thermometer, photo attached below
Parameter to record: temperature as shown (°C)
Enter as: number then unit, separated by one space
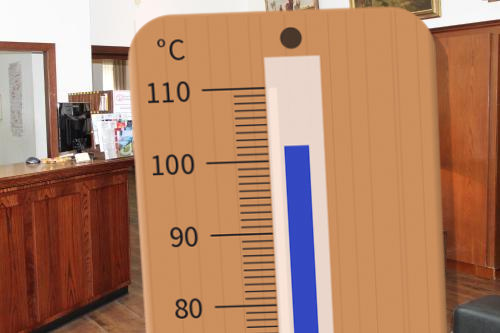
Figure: 102 °C
